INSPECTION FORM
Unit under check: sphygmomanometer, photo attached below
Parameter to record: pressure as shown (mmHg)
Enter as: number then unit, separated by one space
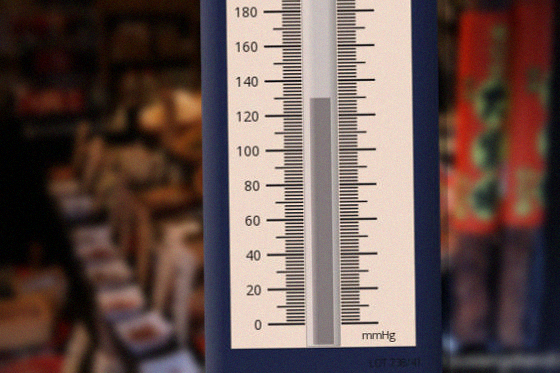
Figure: 130 mmHg
